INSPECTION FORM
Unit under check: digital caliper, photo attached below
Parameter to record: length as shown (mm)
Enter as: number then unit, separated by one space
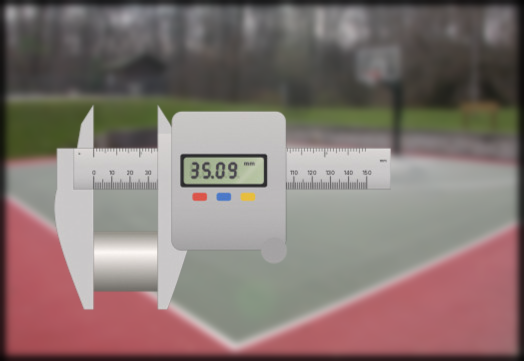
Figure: 35.09 mm
